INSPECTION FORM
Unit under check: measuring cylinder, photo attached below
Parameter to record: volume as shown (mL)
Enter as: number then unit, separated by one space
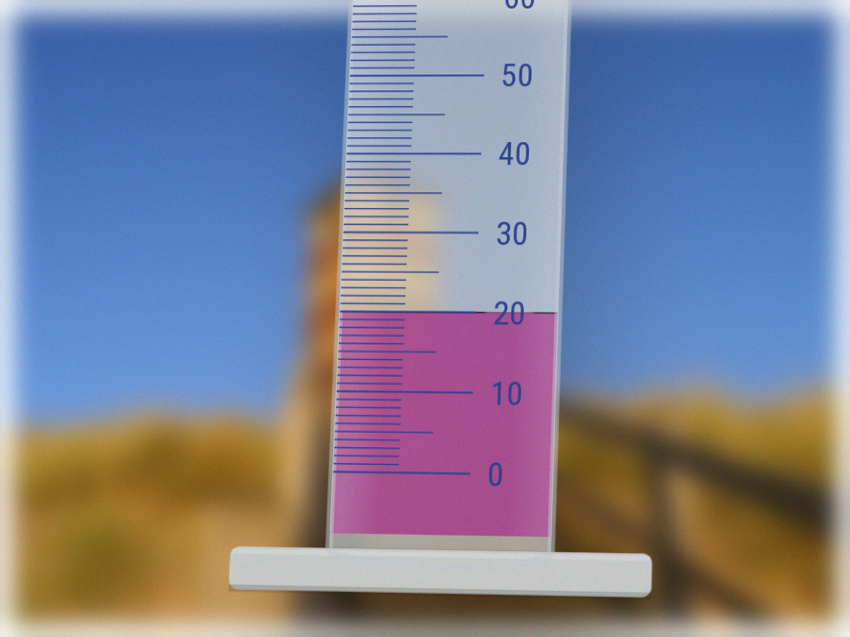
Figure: 20 mL
